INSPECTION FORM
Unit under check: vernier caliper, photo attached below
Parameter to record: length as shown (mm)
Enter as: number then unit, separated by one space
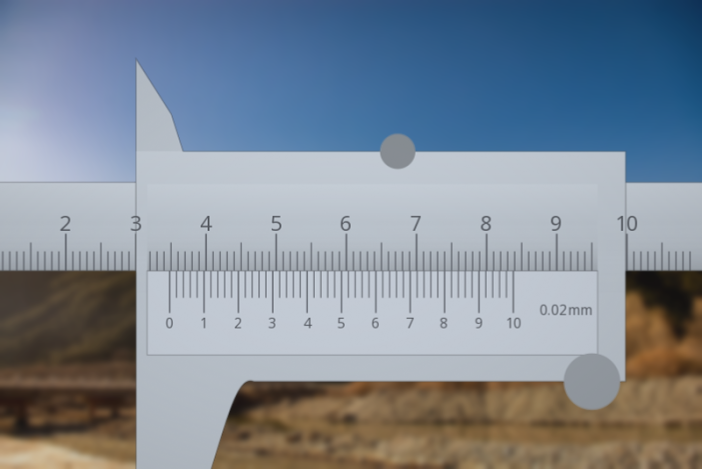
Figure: 34.8 mm
